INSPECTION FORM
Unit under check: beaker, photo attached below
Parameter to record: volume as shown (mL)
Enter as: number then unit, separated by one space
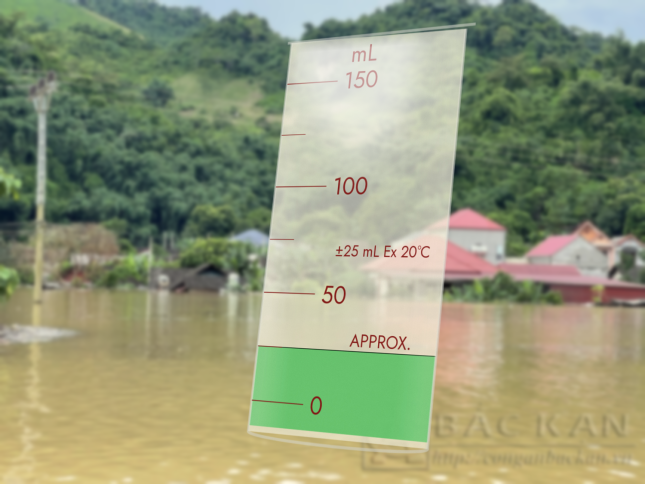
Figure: 25 mL
